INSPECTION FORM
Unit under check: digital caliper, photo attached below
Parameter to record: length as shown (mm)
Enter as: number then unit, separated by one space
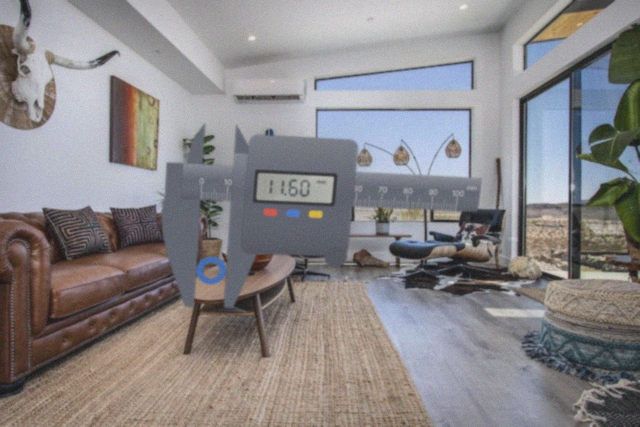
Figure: 11.60 mm
